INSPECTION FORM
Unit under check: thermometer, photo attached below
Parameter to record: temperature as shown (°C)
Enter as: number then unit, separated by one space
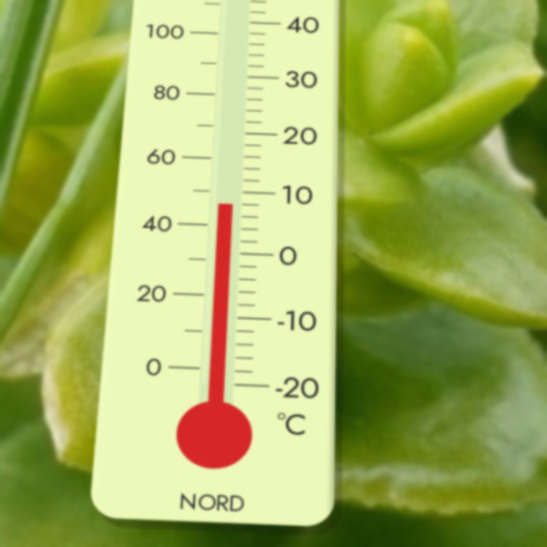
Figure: 8 °C
